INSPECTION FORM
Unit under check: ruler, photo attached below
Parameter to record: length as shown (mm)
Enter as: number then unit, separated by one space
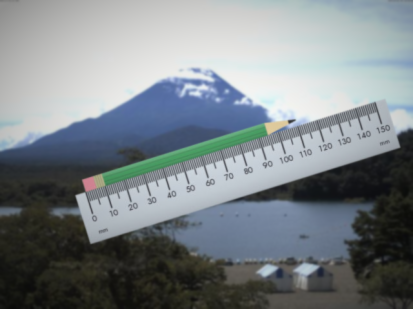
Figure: 110 mm
